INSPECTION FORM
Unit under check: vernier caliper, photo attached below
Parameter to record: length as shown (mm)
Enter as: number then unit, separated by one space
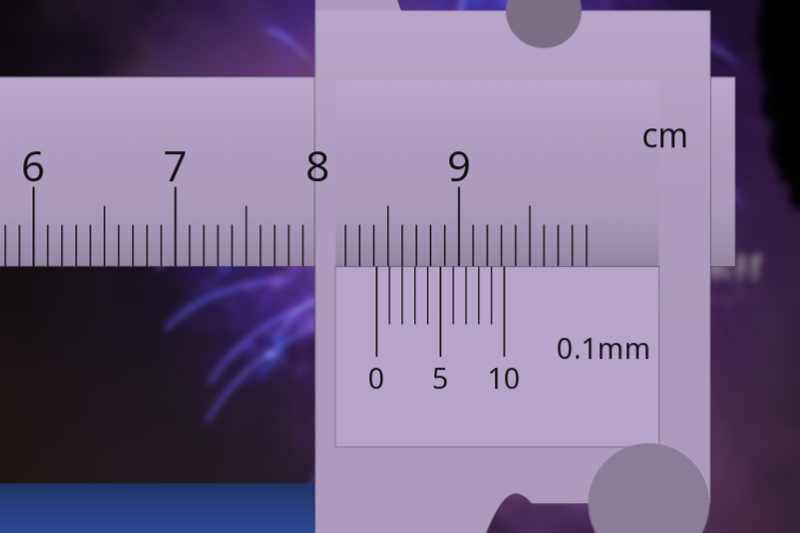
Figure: 84.2 mm
